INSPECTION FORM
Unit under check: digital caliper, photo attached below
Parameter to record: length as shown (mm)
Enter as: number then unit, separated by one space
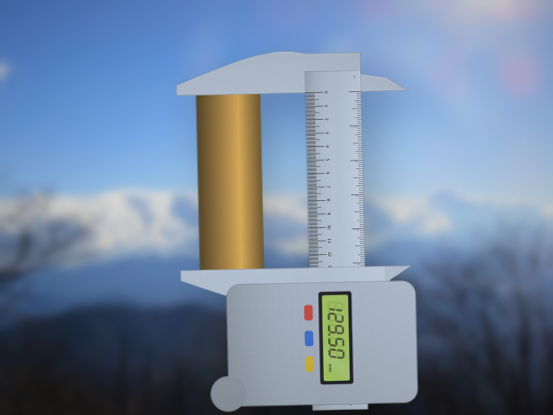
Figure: 129.50 mm
